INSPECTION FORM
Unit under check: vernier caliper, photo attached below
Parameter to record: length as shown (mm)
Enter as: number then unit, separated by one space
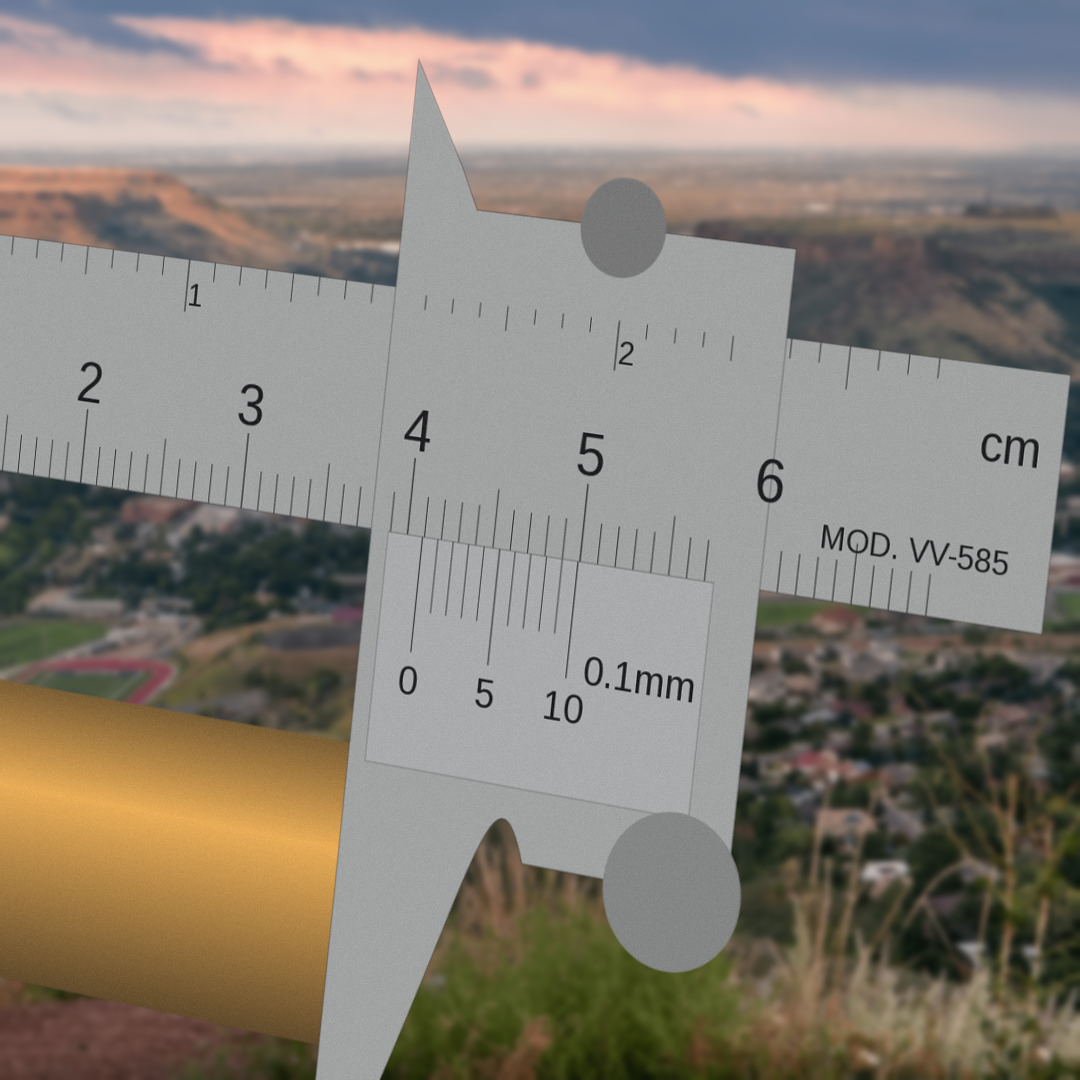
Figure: 40.9 mm
